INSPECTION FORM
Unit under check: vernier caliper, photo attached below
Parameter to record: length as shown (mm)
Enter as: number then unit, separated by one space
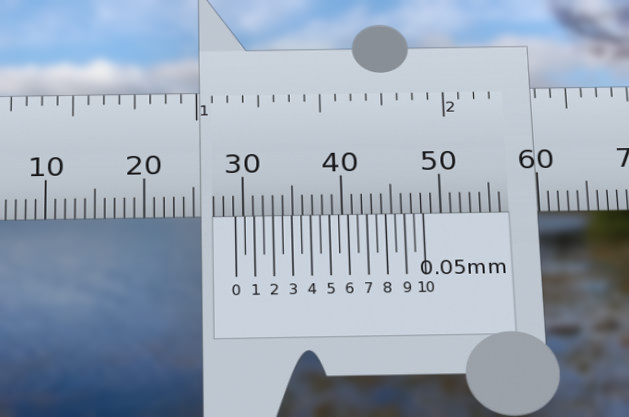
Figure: 29.2 mm
